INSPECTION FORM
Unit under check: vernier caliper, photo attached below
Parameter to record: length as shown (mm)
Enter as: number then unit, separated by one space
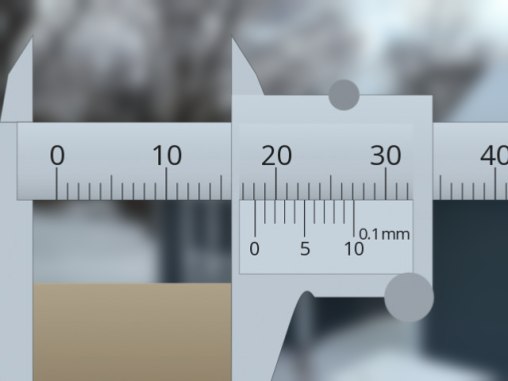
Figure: 18.1 mm
